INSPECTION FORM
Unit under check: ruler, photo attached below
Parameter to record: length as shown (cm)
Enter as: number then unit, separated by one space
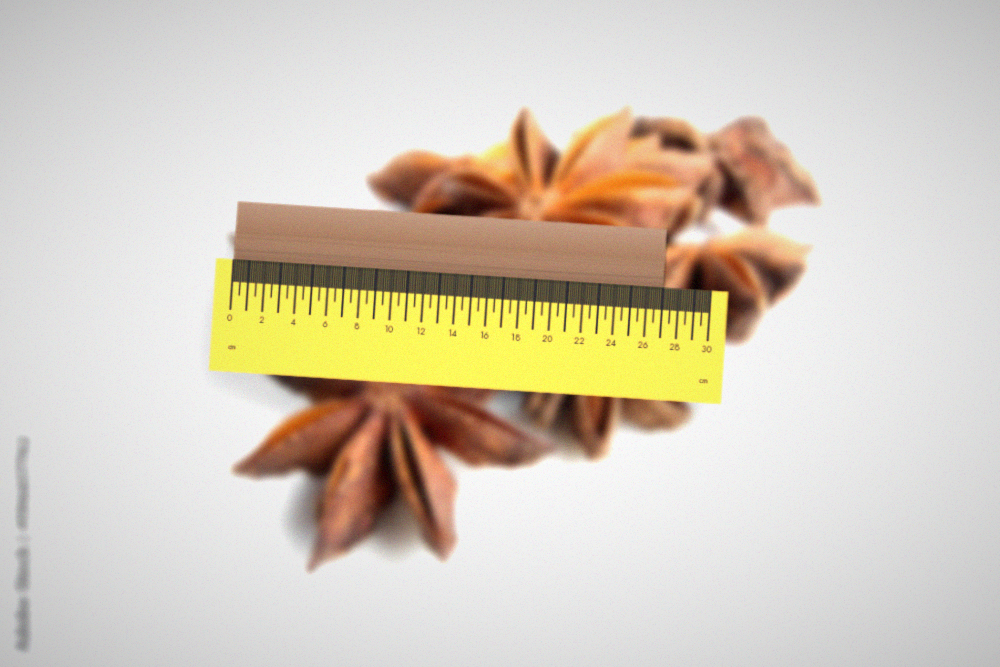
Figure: 27 cm
